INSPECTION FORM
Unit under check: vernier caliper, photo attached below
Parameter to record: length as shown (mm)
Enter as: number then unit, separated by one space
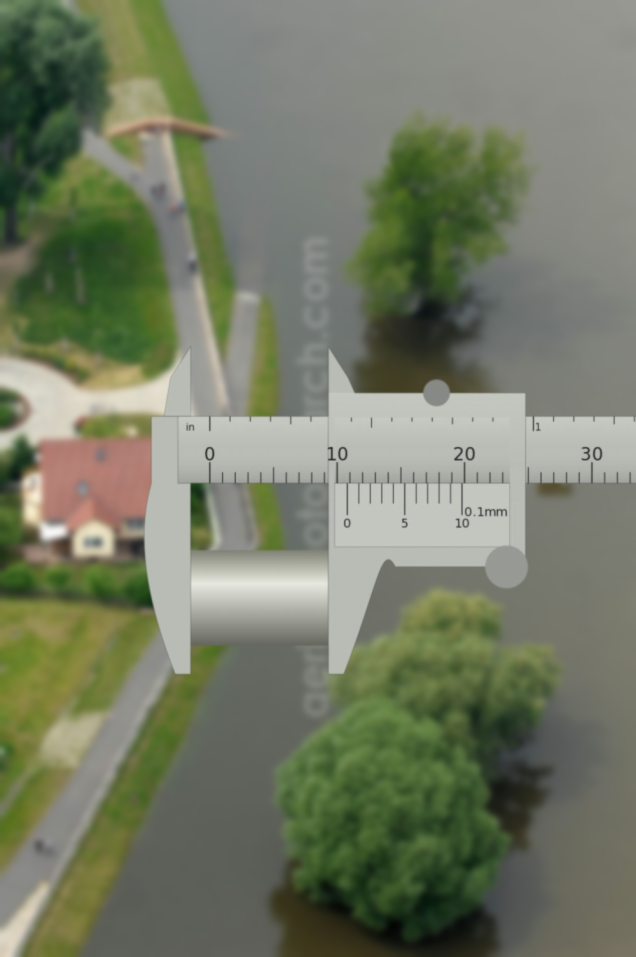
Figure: 10.8 mm
